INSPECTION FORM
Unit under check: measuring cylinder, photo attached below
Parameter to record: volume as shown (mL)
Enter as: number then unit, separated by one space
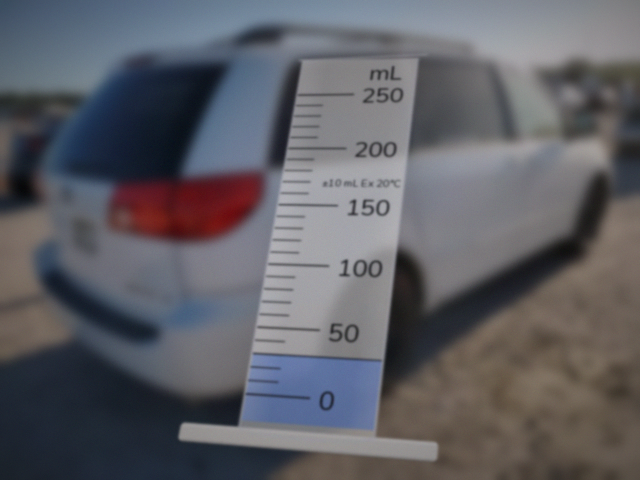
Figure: 30 mL
